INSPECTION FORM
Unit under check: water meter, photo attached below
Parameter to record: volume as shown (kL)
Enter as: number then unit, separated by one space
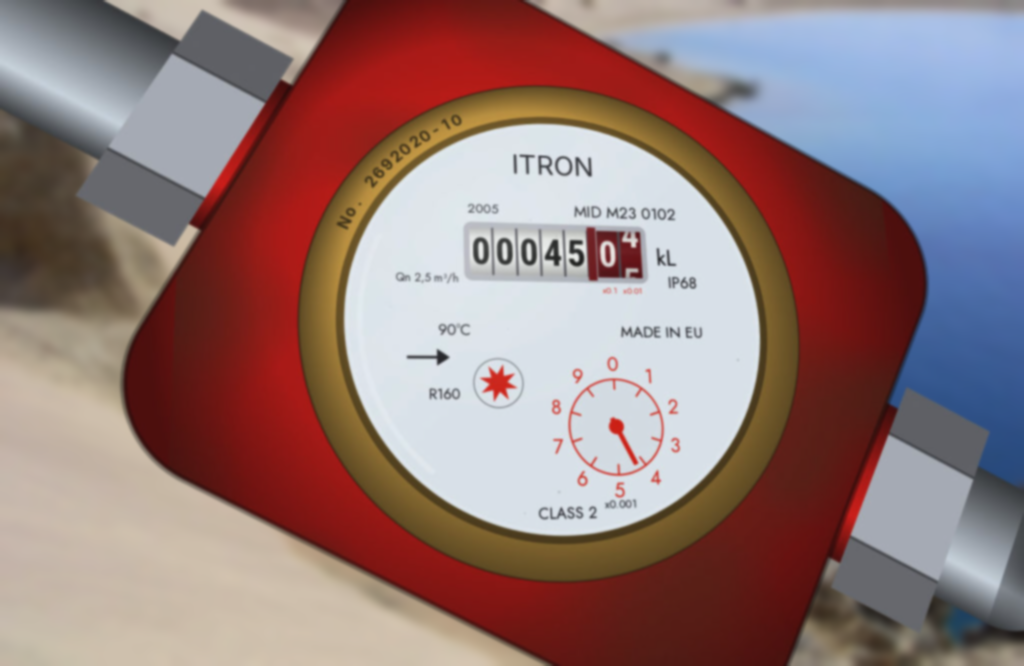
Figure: 45.044 kL
